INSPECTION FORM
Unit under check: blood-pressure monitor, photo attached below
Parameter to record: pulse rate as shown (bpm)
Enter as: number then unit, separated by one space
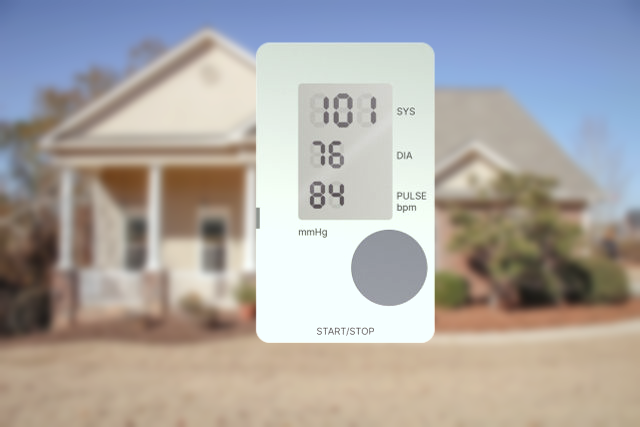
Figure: 84 bpm
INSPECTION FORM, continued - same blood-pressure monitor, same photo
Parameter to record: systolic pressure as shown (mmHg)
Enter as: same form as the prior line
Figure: 101 mmHg
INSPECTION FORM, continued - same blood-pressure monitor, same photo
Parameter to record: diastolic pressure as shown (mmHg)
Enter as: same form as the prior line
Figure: 76 mmHg
